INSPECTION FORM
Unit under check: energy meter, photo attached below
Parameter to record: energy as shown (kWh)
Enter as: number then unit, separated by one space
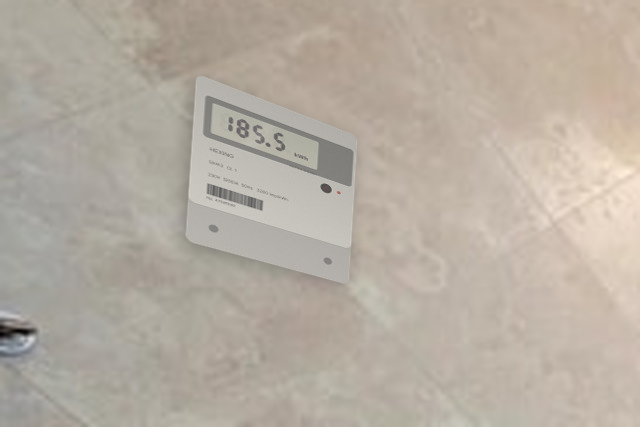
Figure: 185.5 kWh
